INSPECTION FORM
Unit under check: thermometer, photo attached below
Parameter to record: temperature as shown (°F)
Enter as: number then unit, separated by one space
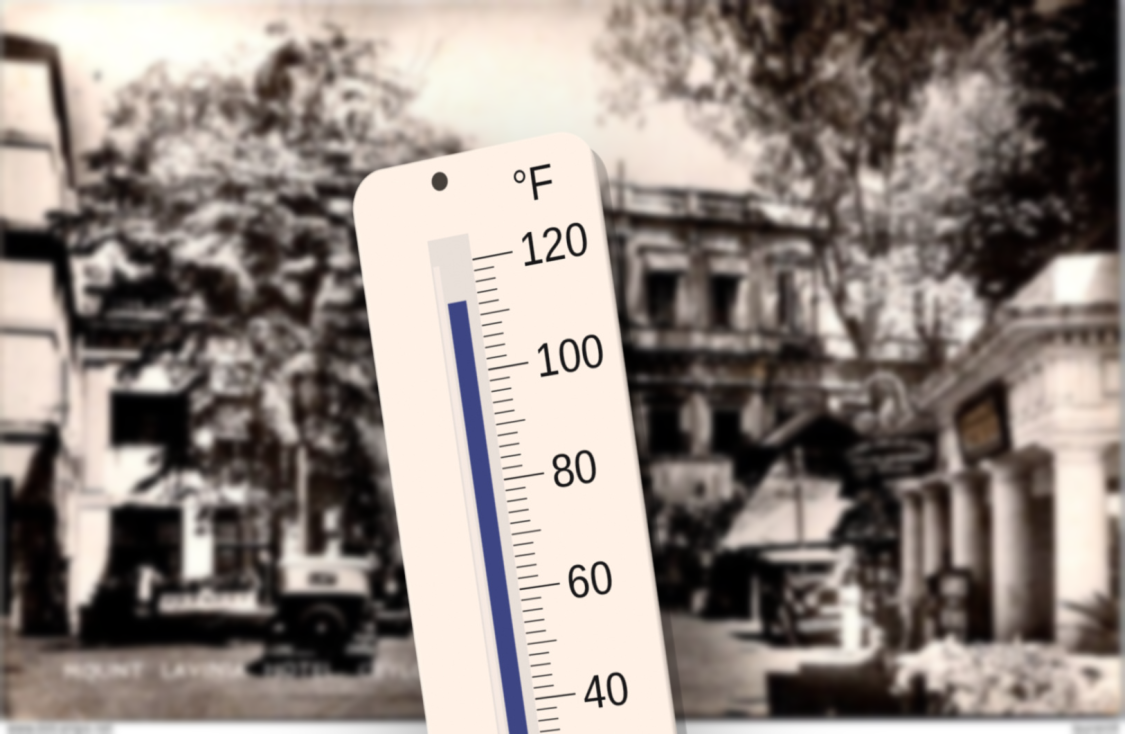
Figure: 113 °F
